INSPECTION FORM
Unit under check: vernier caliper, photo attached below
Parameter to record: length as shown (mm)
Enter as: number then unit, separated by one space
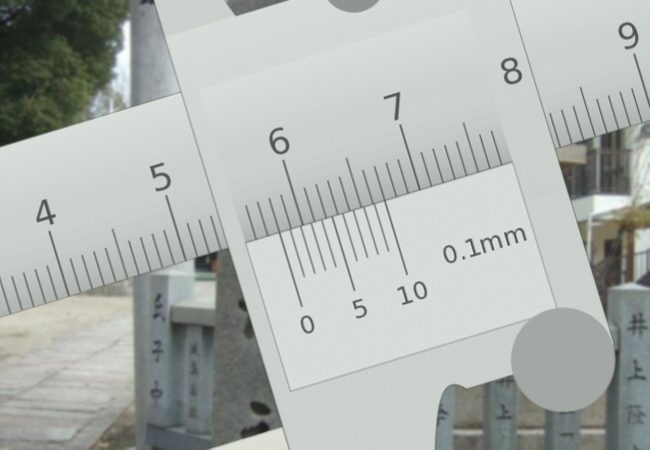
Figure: 58.0 mm
